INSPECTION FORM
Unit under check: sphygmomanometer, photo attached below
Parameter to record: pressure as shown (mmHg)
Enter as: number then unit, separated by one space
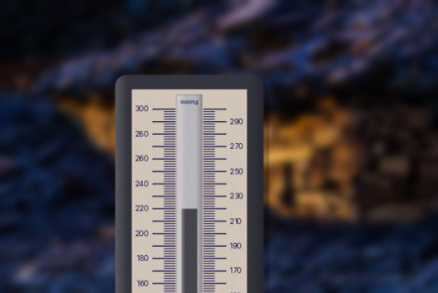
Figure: 220 mmHg
